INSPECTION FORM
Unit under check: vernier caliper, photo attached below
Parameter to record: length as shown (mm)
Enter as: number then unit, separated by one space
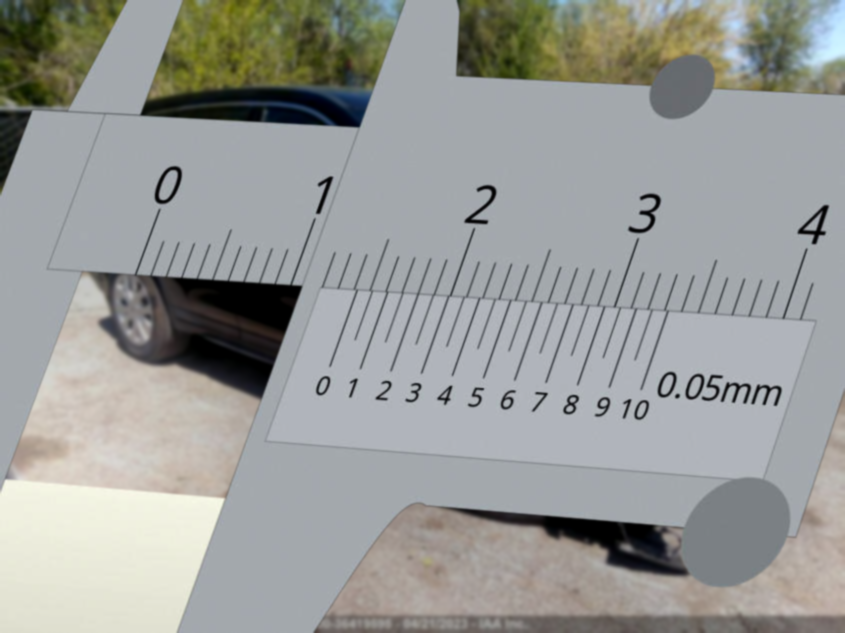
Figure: 14.2 mm
